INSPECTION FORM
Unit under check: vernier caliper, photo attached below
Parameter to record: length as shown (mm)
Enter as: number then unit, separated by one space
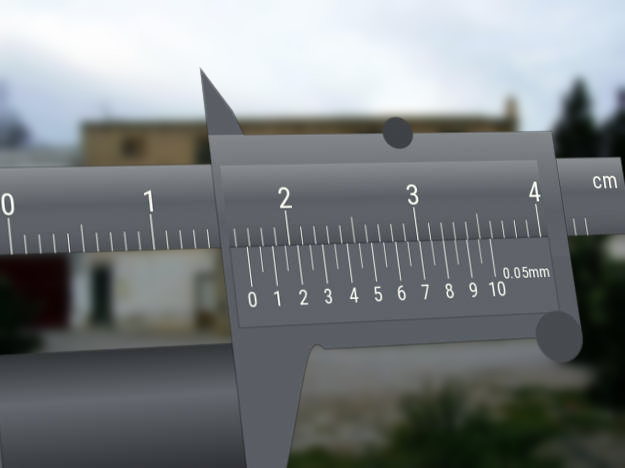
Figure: 16.8 mm
